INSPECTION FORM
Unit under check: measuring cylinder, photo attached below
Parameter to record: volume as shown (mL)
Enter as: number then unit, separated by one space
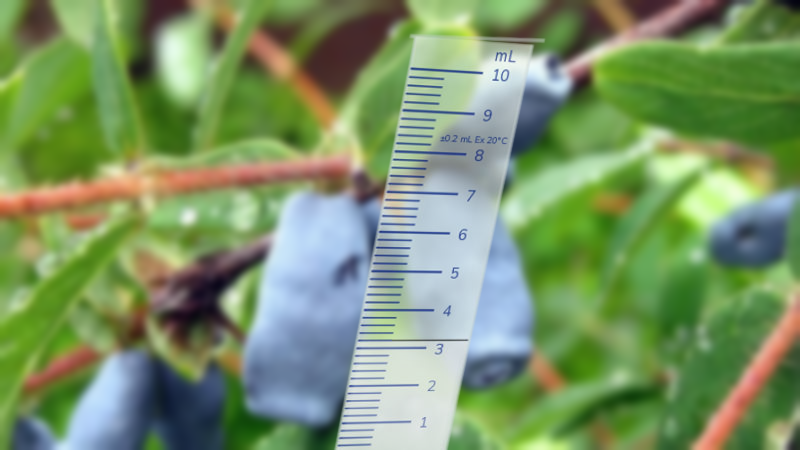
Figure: 3.2 mL
